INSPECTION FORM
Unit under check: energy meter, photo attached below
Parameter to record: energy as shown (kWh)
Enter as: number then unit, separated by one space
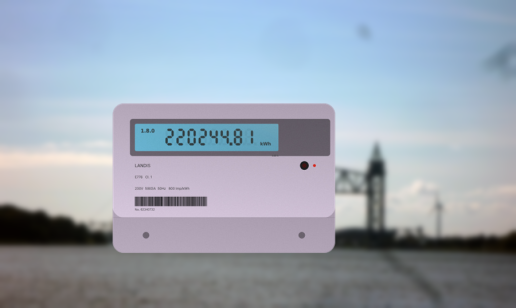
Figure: 220244.81 kWh
